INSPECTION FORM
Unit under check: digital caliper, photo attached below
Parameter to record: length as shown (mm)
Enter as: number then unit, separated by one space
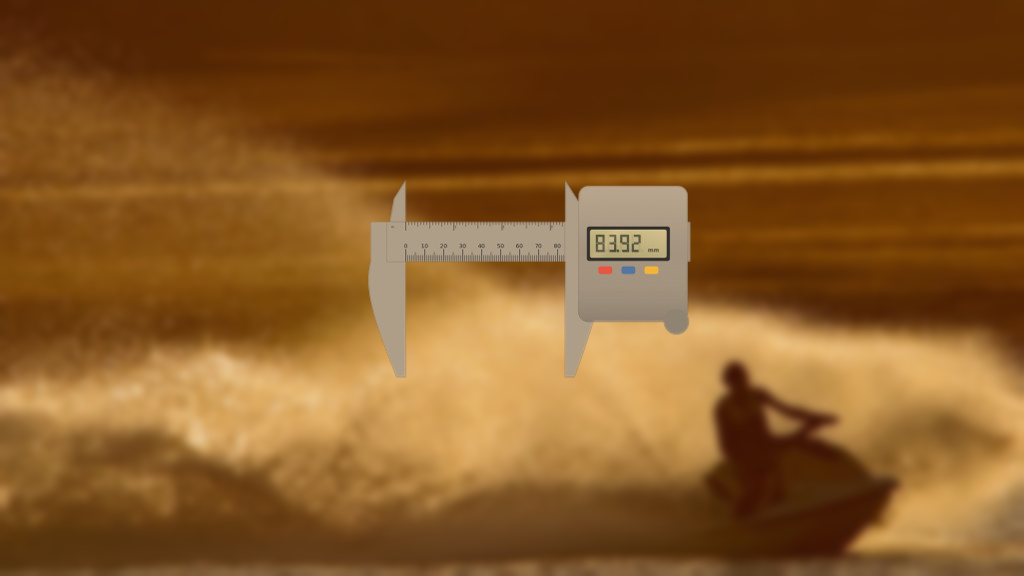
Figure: 83.92 mm
